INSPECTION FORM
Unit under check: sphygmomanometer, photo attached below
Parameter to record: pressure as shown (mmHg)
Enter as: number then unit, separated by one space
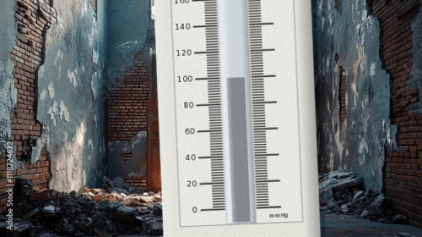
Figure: 100 mmHg
